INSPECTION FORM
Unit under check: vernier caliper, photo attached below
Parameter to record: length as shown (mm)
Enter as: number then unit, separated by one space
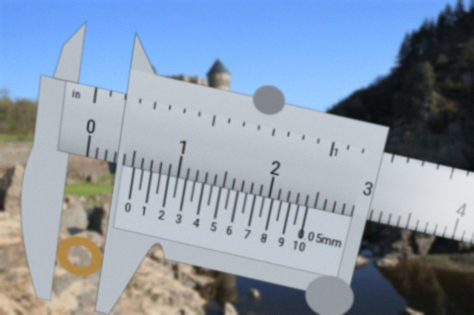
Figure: 5.2 mm
